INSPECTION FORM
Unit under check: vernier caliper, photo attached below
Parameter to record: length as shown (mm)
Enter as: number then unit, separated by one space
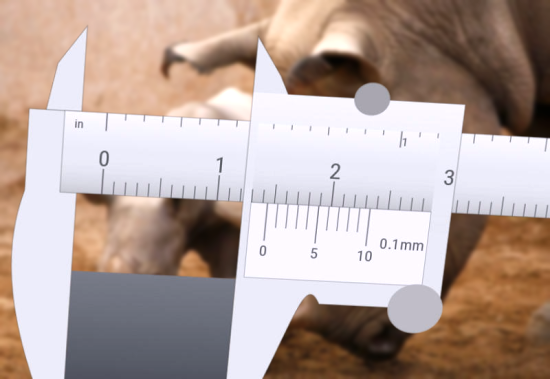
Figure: 14.4 mm
